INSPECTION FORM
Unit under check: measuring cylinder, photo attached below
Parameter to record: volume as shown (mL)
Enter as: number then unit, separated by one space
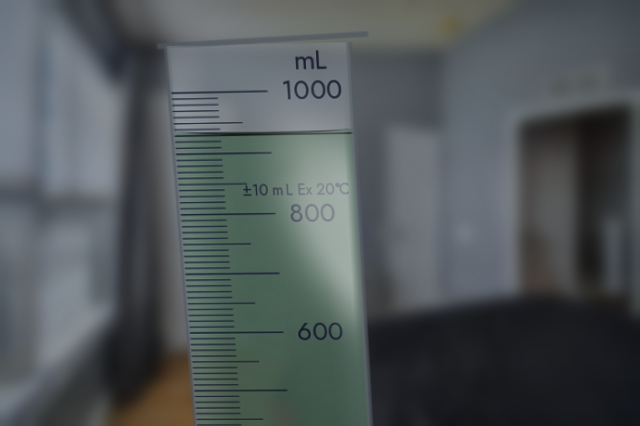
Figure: 930 mL
